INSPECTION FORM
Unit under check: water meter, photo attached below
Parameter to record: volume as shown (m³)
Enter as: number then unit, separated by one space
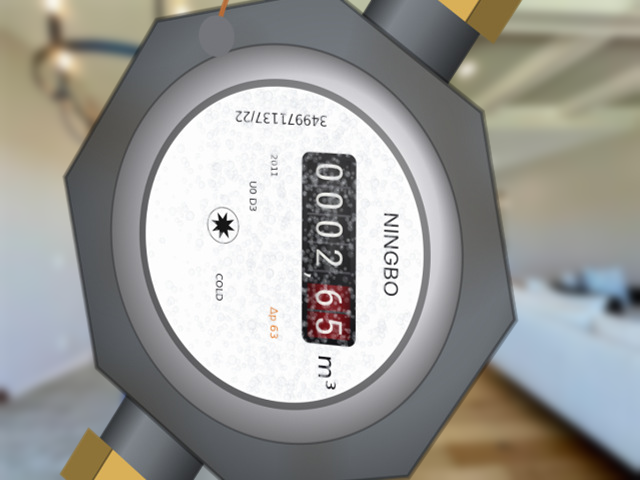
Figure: 2.65 m³
